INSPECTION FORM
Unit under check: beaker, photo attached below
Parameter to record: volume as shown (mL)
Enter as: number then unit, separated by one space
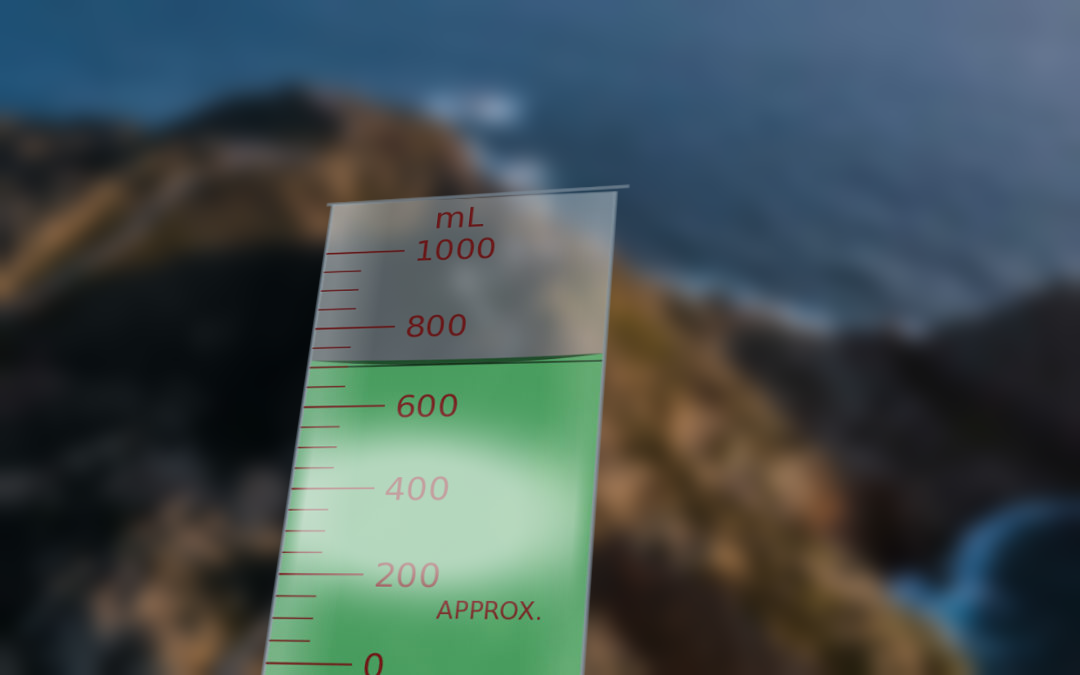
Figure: 700 mL
